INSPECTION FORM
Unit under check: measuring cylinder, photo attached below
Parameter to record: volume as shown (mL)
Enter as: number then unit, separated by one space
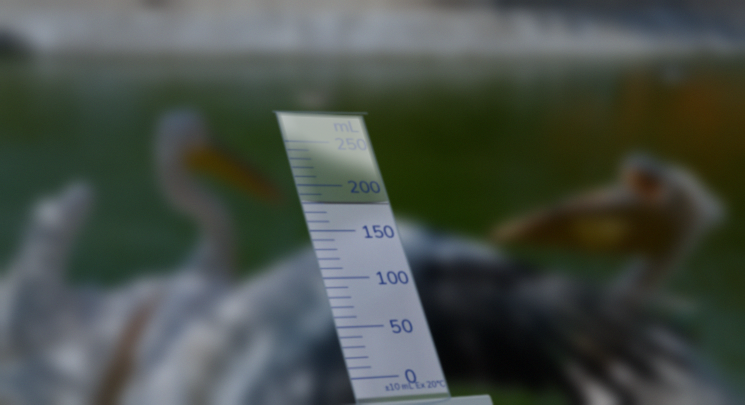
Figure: 180 mL
